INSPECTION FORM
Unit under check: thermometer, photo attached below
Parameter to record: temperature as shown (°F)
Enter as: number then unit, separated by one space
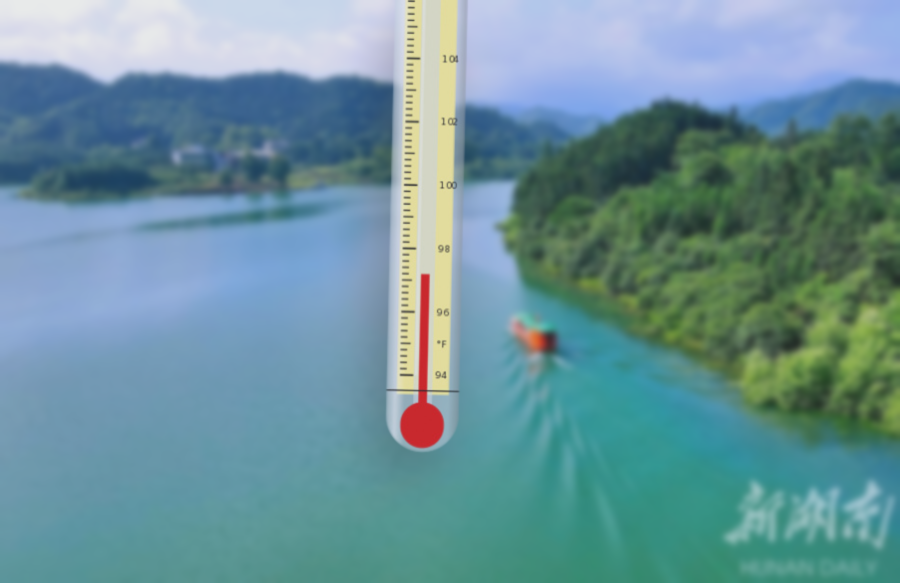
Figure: 97.2 °F
